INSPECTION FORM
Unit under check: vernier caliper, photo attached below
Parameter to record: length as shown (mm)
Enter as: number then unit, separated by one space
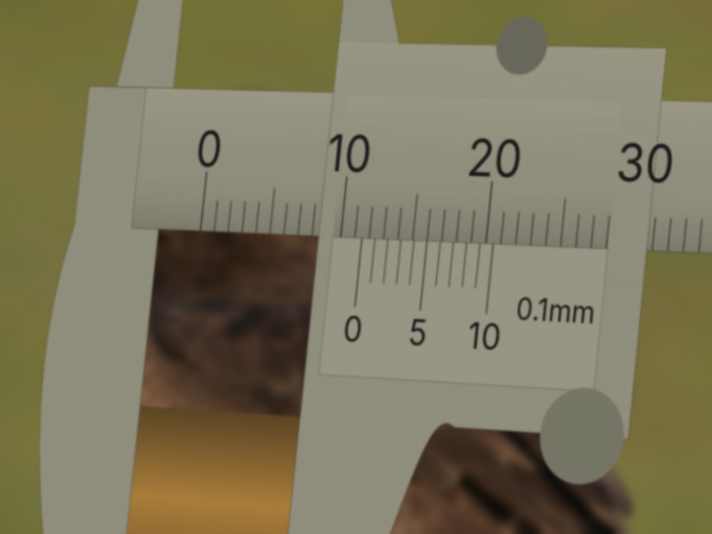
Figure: 11.5 mm
